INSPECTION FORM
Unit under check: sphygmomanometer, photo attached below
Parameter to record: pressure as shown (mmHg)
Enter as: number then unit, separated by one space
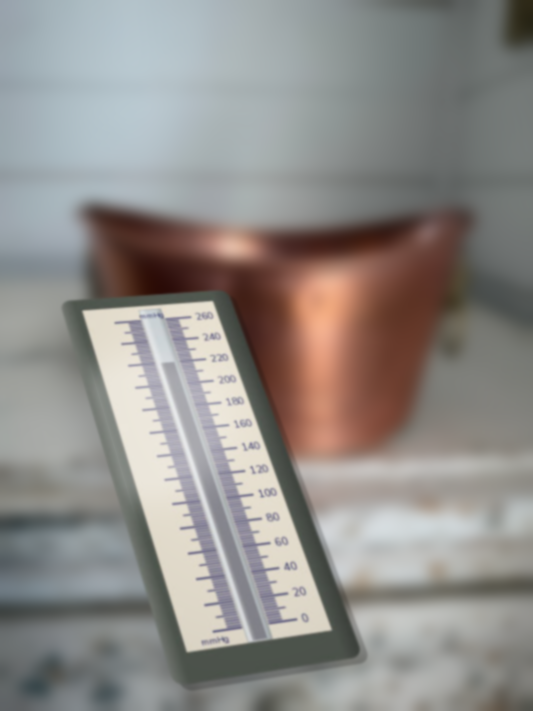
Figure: 220 mmHg
